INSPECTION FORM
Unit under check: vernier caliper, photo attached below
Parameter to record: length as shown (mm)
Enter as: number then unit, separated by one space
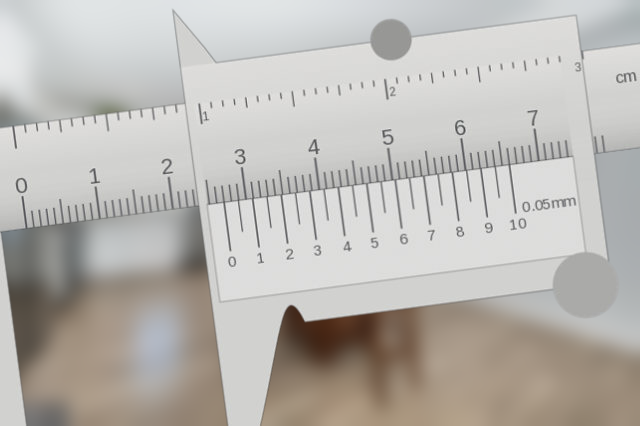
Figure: 27.0 mm
